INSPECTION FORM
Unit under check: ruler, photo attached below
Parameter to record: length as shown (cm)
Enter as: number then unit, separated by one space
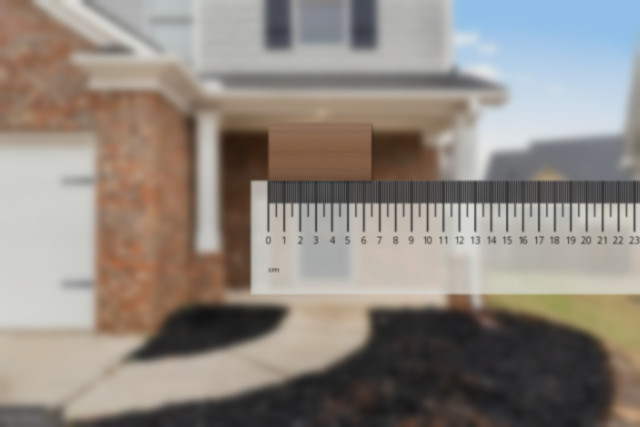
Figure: 6.5 cm
